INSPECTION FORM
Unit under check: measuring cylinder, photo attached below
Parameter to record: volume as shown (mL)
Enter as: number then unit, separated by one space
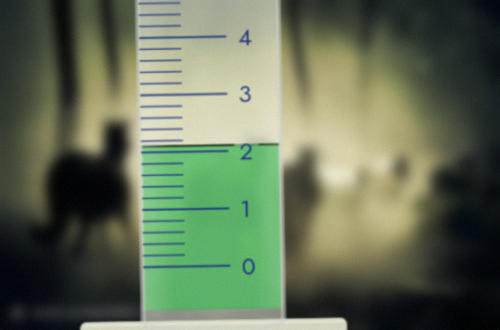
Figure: 2.1 mL
